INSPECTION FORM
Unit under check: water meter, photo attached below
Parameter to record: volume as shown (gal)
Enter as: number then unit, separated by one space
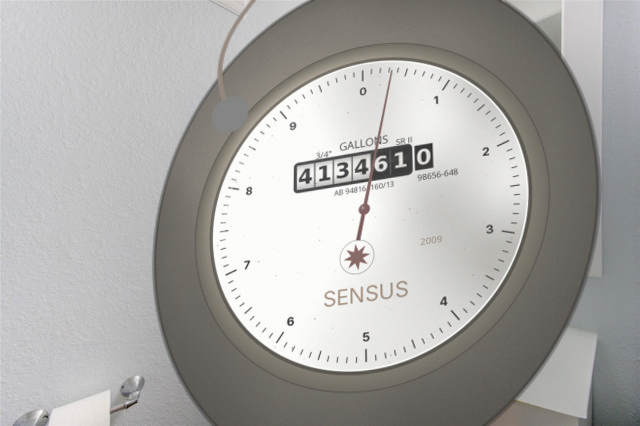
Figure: 4134610.3 gal
